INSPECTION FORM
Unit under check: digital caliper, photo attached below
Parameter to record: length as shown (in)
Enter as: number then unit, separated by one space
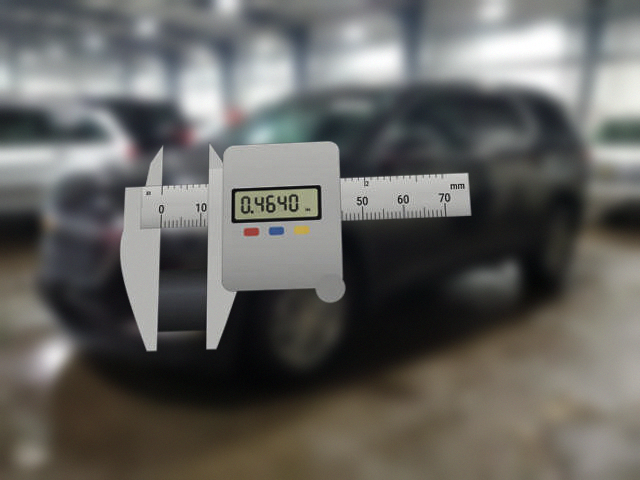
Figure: 0.4640 in
